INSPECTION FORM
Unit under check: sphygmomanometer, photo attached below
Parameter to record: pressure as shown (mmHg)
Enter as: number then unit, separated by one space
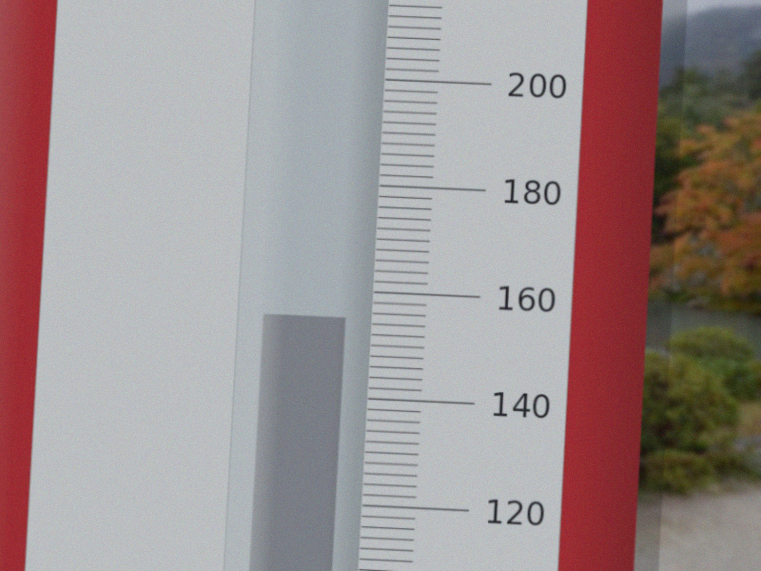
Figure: 155 mmHg
